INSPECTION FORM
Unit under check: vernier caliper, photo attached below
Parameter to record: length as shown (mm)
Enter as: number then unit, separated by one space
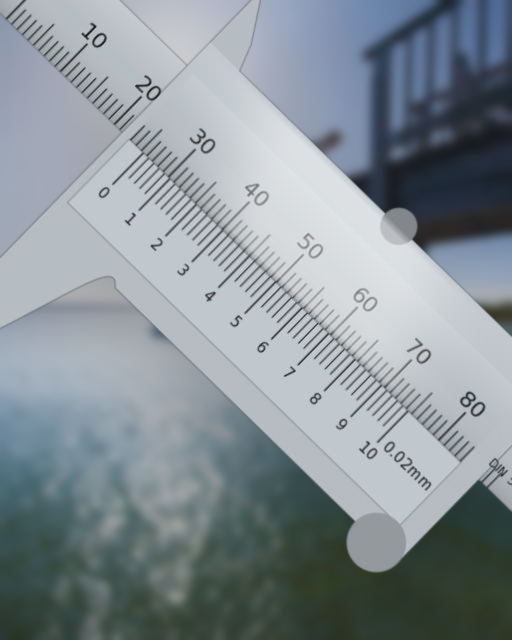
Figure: 25.4 mm
